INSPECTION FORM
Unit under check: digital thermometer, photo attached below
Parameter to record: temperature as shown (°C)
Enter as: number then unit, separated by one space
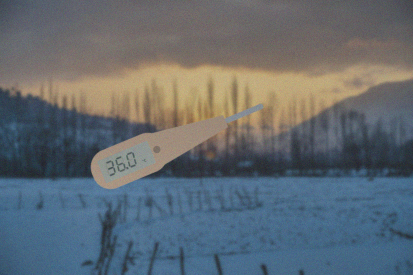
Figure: 36.0 °C
